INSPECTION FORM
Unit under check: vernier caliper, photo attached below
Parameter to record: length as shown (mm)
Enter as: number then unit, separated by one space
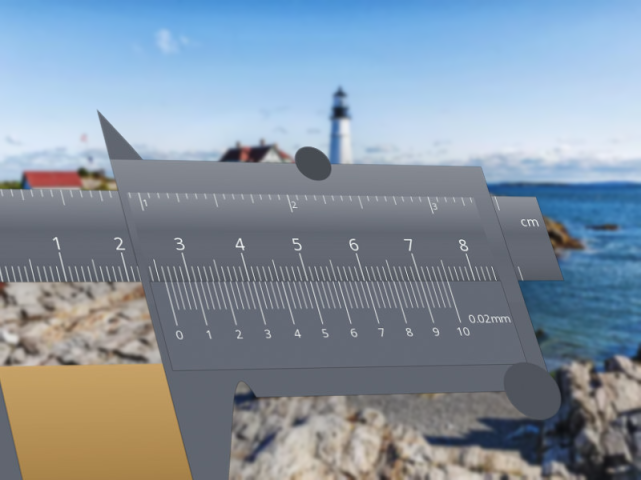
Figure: 26.0 mm
